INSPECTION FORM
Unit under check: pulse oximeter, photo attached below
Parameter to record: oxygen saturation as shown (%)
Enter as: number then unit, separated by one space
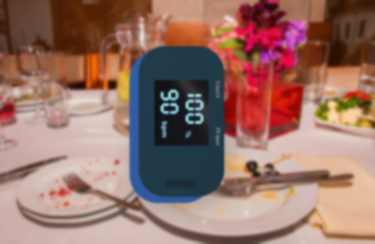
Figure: 100 %
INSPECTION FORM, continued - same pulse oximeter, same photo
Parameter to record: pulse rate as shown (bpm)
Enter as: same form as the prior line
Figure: 90 bpm
